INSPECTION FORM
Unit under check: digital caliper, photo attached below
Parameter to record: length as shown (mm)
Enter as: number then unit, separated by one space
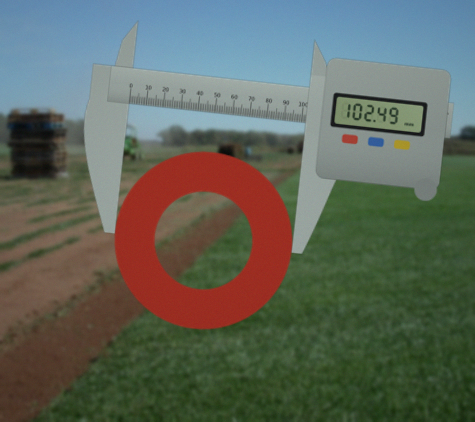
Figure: 102.49 mm
